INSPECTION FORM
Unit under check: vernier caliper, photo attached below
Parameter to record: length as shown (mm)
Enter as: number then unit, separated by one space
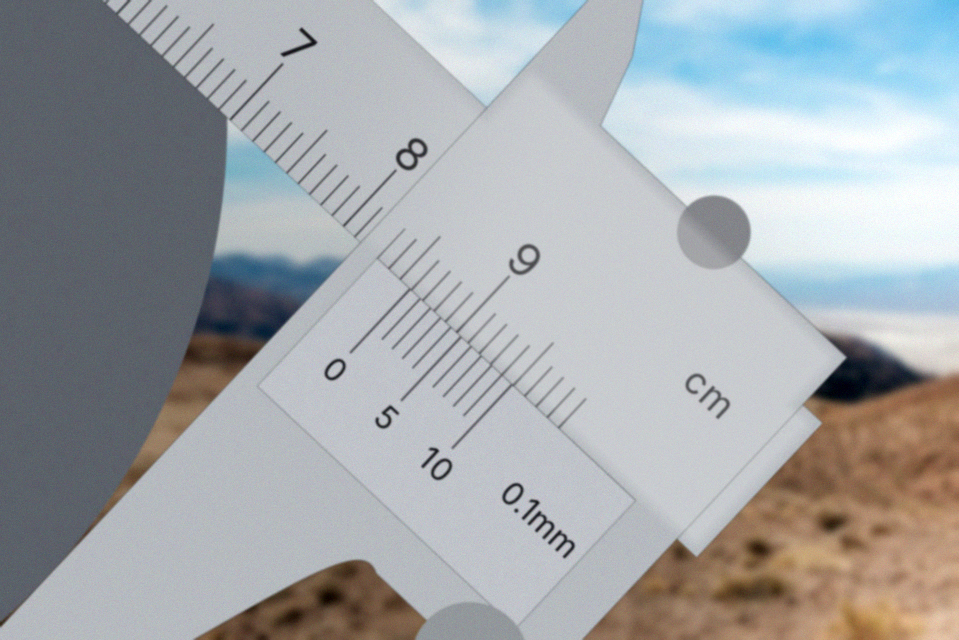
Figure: 85.9 mm
